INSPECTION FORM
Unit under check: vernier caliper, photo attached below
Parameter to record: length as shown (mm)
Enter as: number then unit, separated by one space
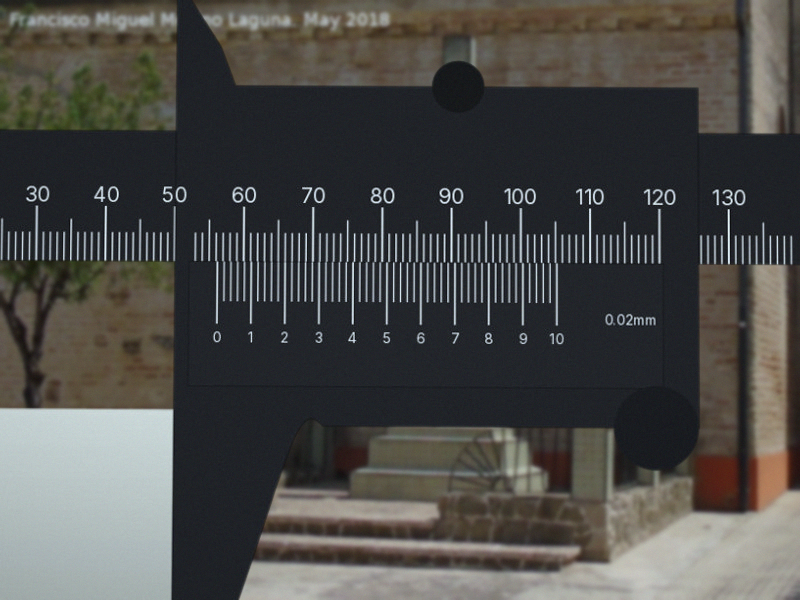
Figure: 56.2 mm
